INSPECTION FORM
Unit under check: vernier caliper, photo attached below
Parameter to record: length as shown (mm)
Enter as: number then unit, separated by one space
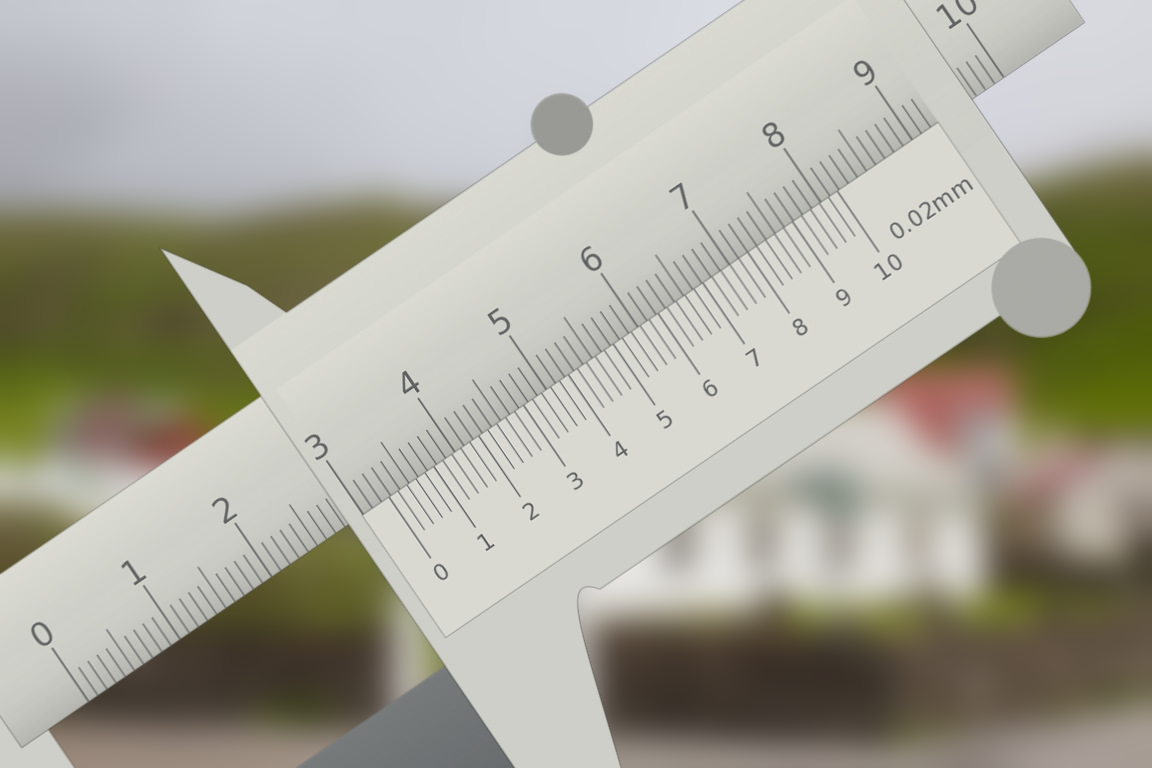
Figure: 32.8 mm
